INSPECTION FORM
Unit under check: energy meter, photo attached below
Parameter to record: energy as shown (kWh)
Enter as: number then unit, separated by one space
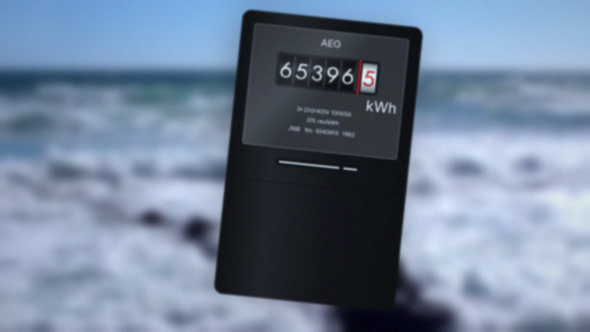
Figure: 65396.5 kWh
